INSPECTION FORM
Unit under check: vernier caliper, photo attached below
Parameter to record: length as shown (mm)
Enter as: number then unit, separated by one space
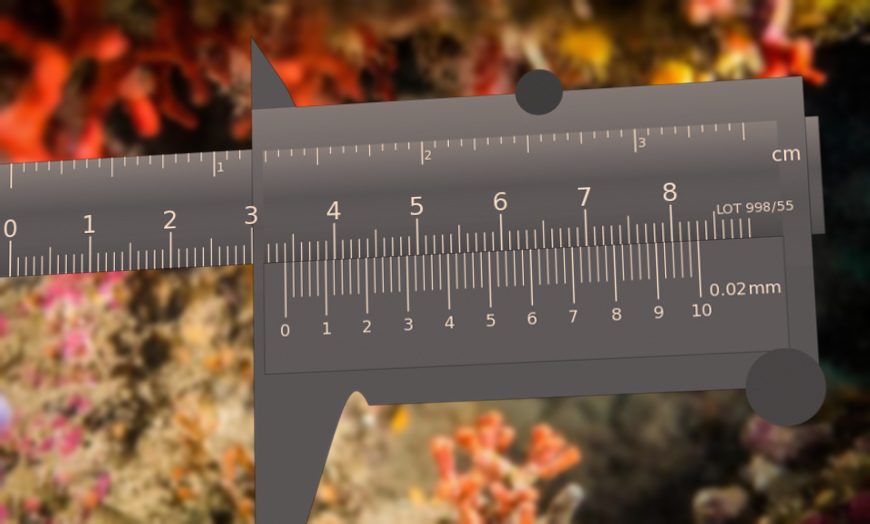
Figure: 34.0 mm
